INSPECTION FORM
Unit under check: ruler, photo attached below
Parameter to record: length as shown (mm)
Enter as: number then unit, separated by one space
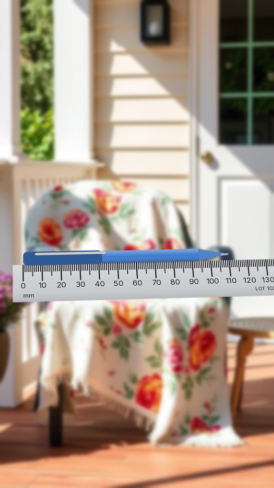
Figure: 110 mm
